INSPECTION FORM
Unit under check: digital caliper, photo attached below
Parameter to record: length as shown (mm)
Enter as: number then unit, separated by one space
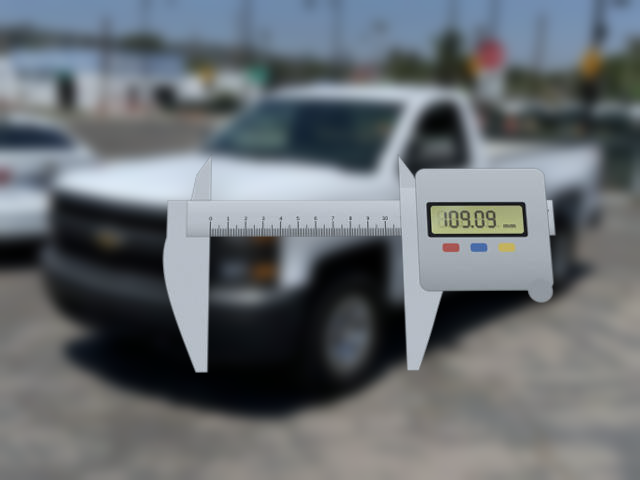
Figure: 109.09 mm
